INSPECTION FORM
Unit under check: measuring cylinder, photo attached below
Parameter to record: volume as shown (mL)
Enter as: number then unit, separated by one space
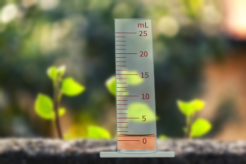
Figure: 1 mL
